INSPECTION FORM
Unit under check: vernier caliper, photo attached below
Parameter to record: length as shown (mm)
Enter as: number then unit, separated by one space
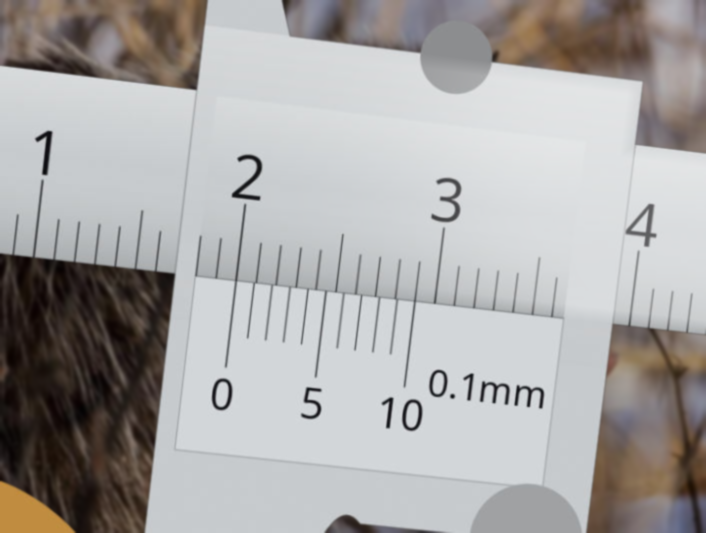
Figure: 20.0 mm
